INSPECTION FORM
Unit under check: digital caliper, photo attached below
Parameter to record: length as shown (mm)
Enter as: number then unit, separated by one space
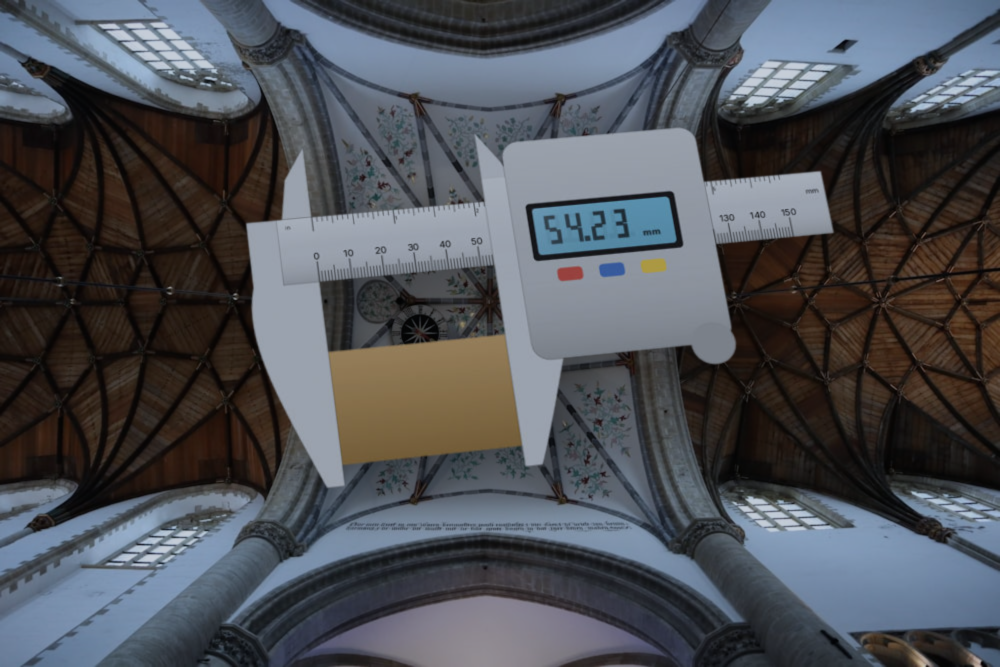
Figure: 54.23 mm
